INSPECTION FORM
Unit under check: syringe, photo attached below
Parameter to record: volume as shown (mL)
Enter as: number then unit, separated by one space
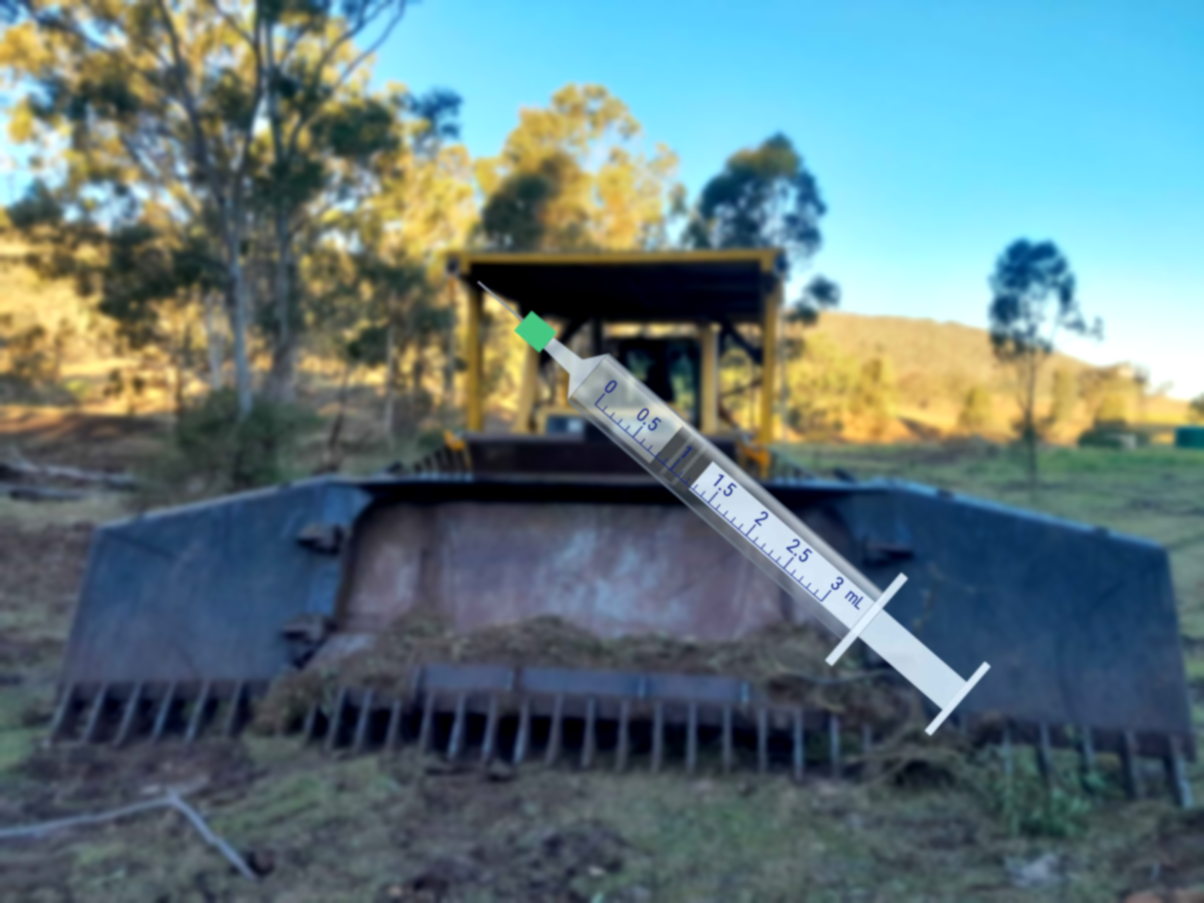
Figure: 0.8 mL
